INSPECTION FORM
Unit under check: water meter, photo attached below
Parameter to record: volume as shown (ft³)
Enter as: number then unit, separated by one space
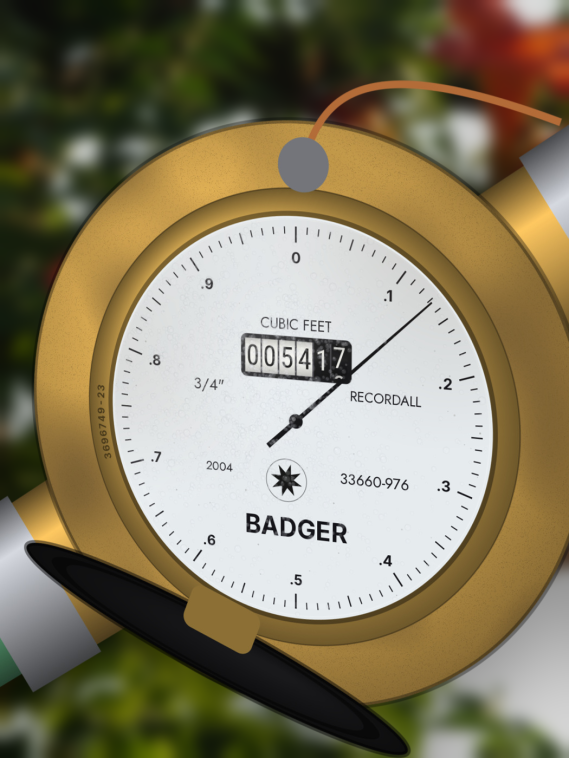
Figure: 5417.13 ft³
